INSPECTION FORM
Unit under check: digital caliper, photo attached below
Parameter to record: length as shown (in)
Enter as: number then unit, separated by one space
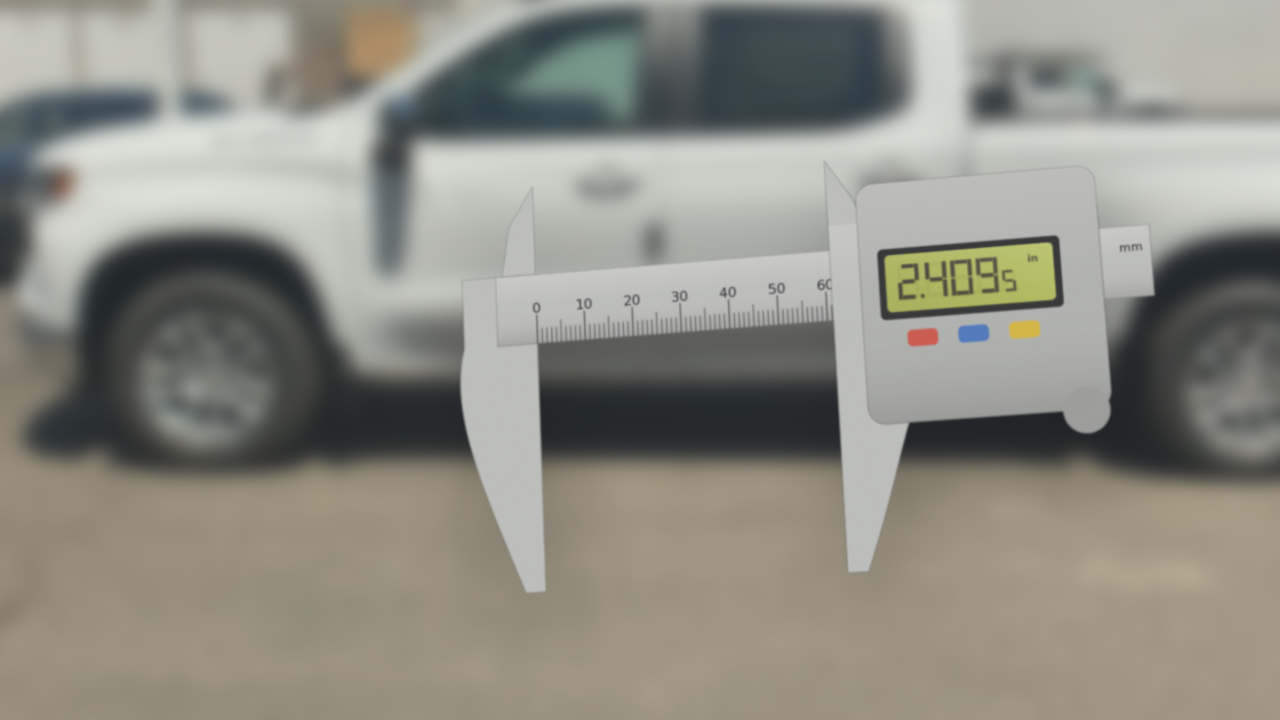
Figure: 2.4095 in
